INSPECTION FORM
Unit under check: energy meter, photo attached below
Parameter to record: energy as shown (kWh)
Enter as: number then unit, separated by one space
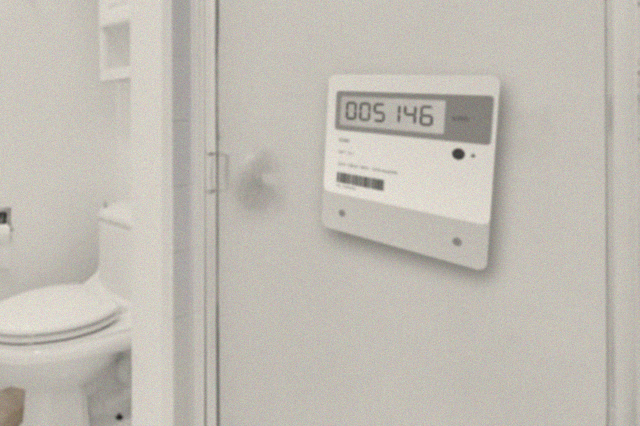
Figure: 5146 kWh
